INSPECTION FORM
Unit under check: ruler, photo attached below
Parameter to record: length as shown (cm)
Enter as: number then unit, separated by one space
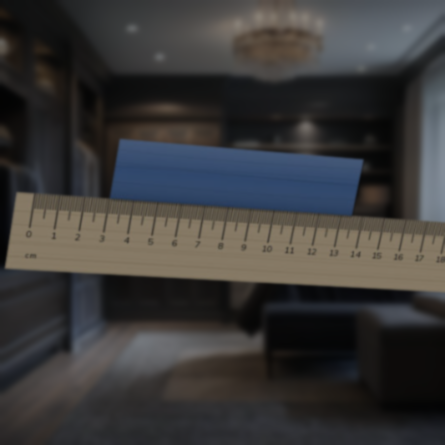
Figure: 10.5 cm
